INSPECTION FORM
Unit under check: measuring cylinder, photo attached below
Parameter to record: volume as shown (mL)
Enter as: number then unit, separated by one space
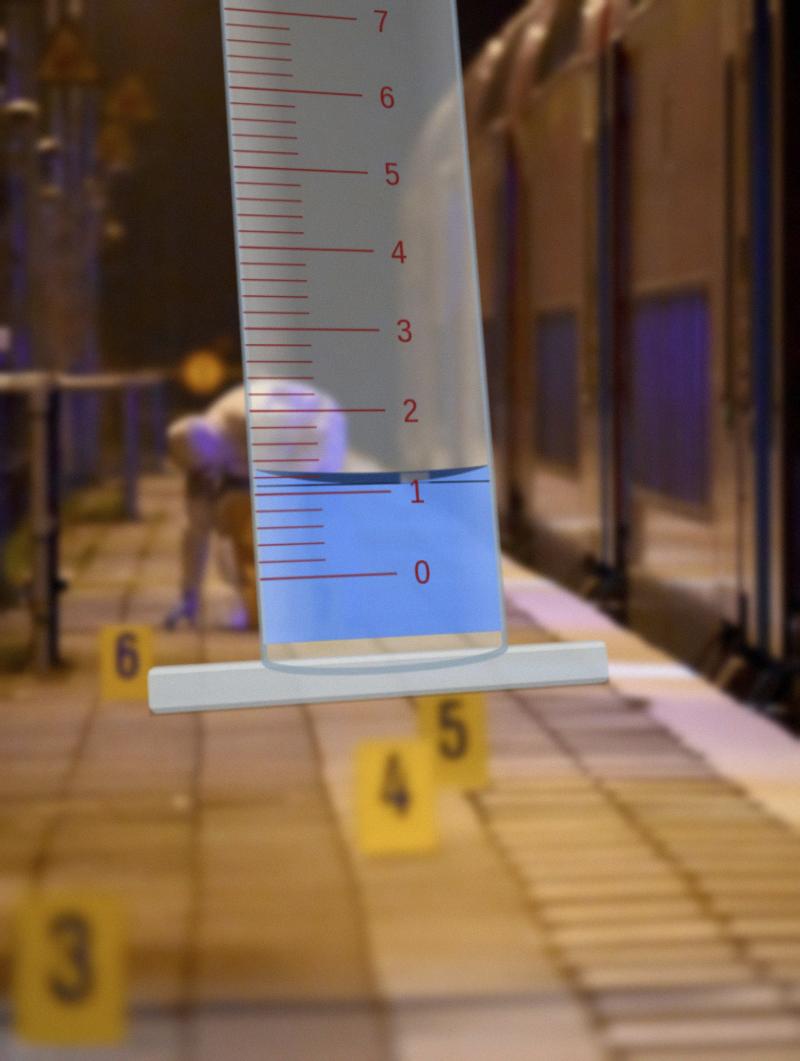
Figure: 1.1 mL
